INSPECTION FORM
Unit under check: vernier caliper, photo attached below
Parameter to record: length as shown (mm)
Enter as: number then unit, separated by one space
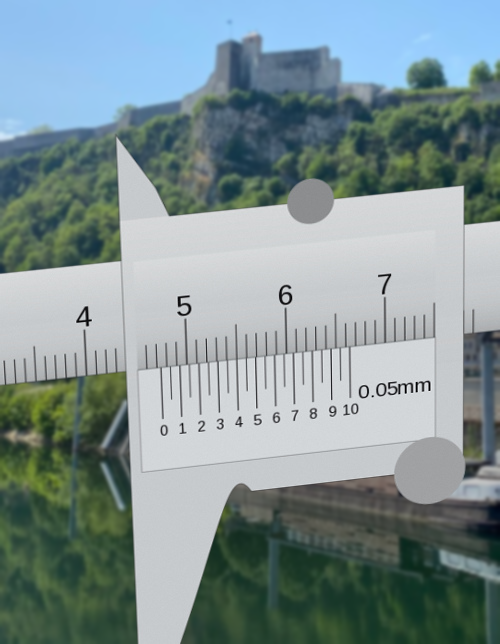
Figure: 47.4 mm
